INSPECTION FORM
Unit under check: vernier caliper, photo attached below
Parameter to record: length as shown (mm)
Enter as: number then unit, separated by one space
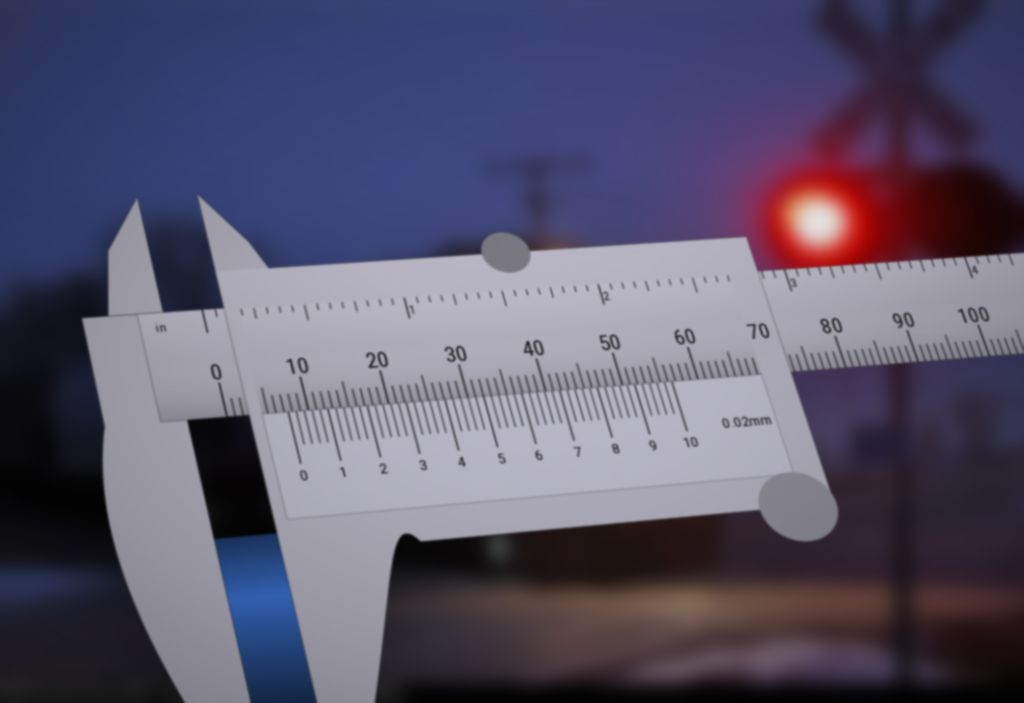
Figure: 7.5 mm
